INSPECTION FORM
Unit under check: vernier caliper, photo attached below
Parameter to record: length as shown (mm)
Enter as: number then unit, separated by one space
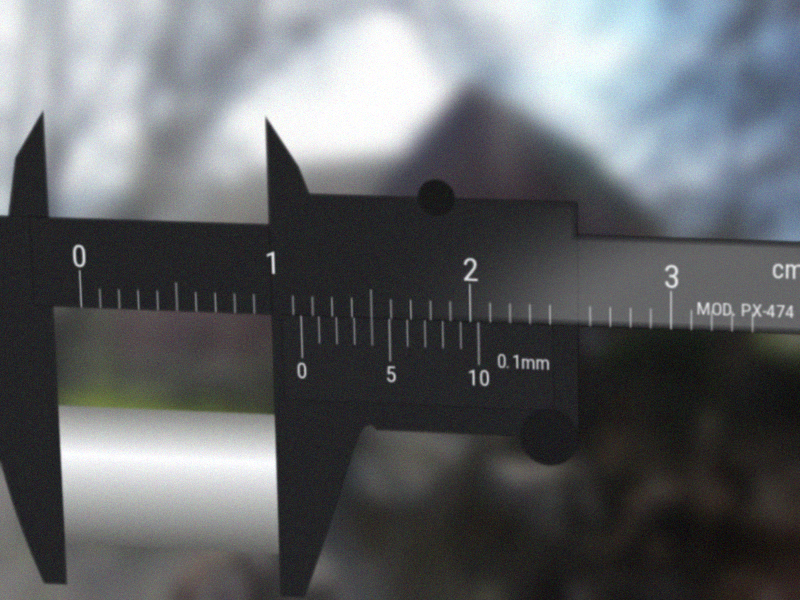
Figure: 11.4 mm
